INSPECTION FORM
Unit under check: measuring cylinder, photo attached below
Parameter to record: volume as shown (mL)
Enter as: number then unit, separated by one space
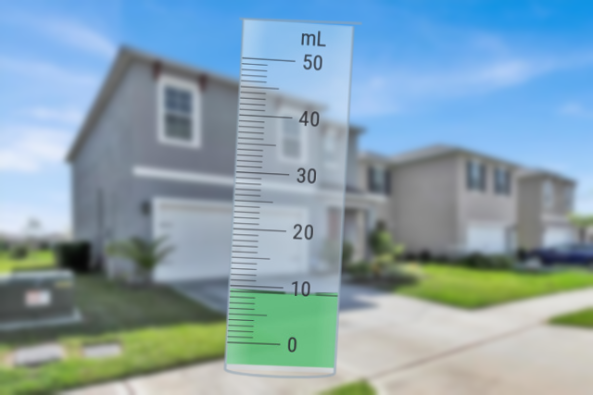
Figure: 9 mL
